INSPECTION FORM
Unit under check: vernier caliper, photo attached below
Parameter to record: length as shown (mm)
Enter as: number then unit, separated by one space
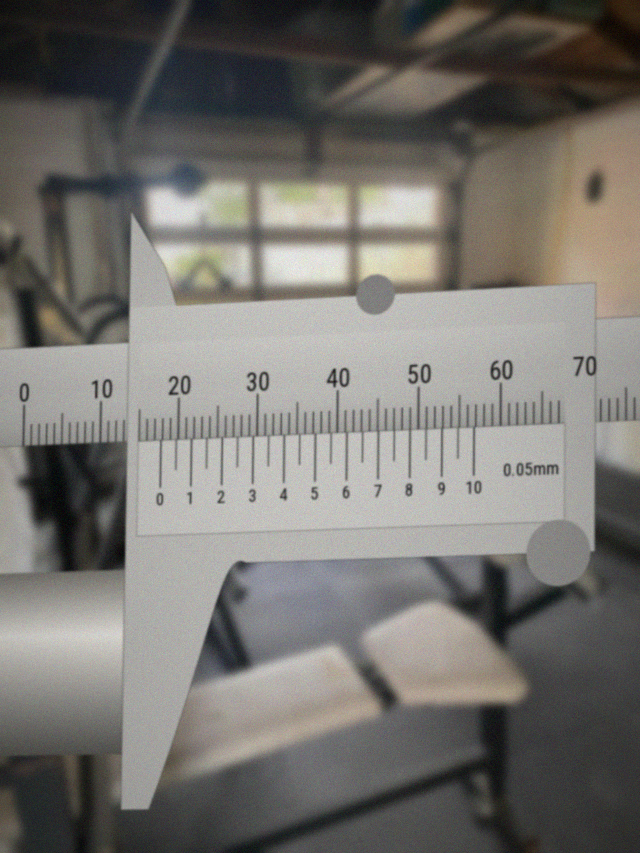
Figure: 17.8 mm
